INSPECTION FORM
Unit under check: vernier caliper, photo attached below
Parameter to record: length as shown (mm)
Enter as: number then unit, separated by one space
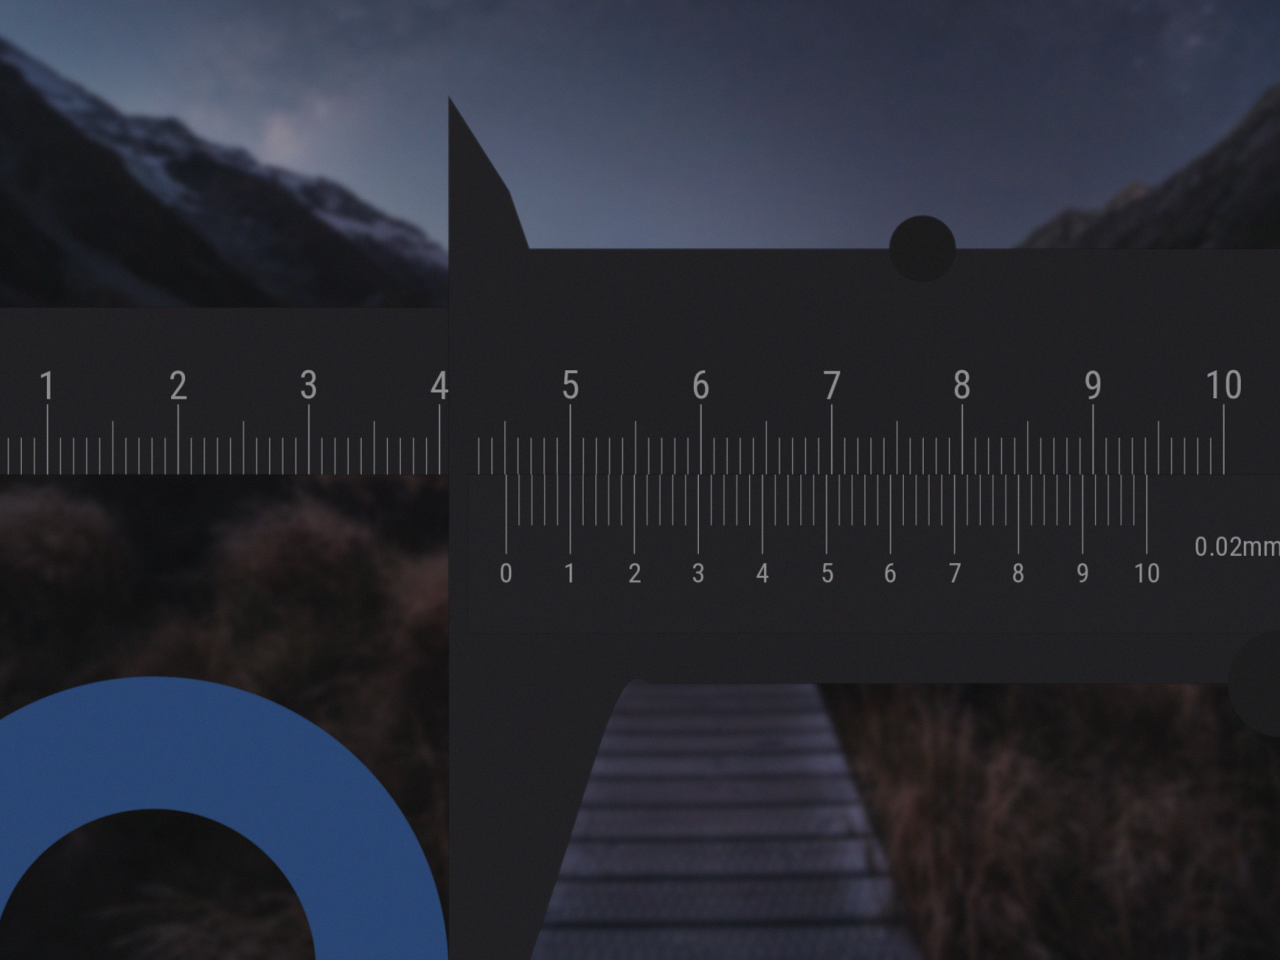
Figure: 45.1 mm
